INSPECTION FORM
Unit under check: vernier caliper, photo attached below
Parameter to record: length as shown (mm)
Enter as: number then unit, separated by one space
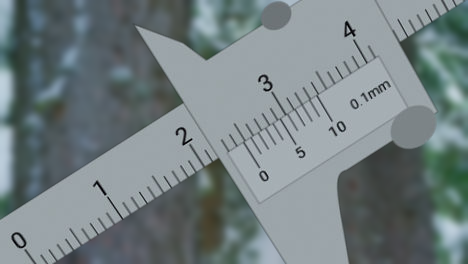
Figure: 24.8 mm
